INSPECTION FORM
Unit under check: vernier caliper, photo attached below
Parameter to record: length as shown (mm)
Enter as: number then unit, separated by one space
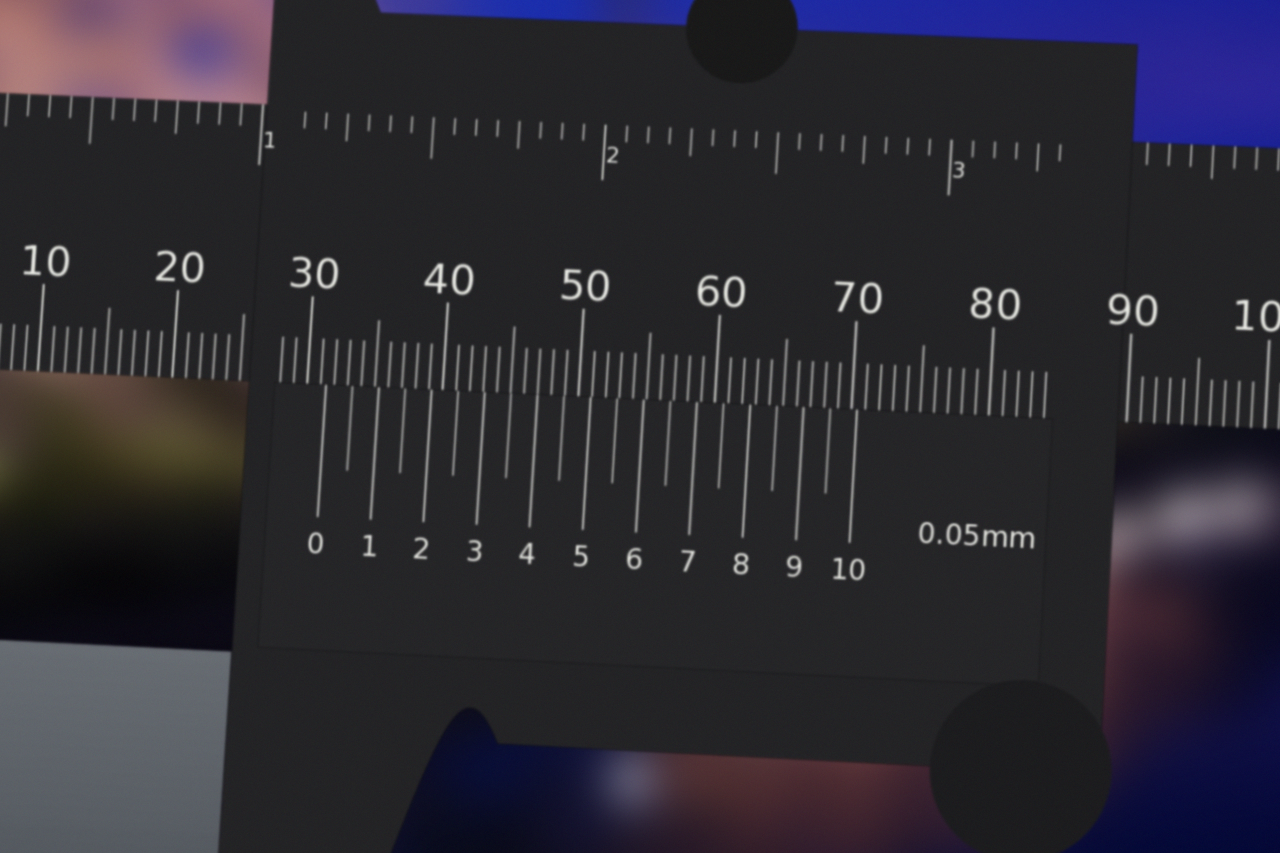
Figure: 31.4 mm
